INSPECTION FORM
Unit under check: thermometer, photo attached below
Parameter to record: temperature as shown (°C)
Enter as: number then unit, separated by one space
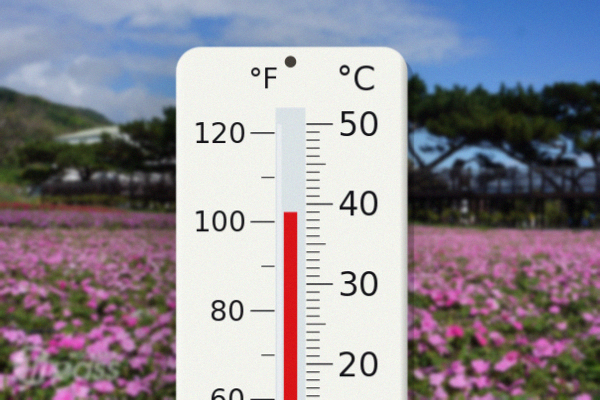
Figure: 39 °C
